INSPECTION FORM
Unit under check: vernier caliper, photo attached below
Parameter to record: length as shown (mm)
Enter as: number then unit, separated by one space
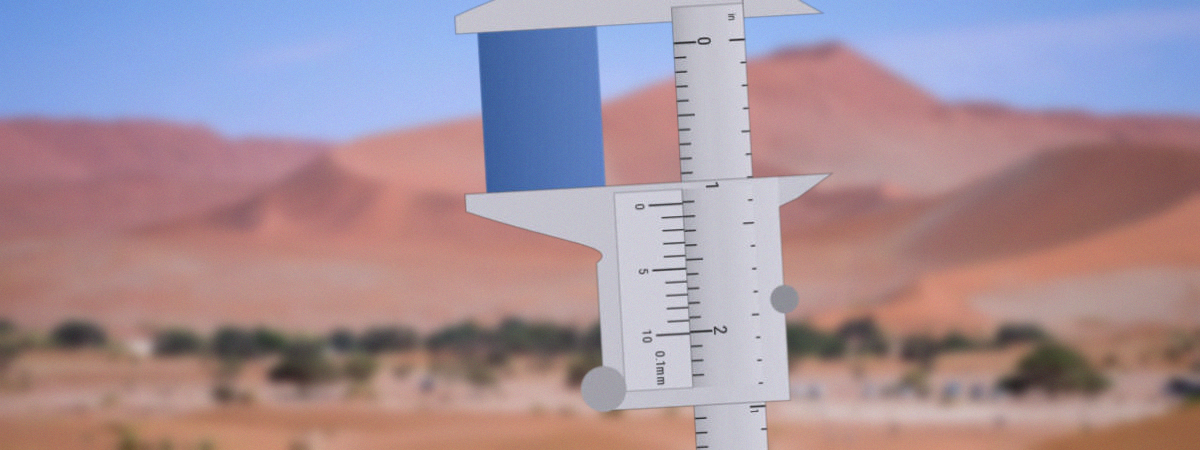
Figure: 11.1 mm
